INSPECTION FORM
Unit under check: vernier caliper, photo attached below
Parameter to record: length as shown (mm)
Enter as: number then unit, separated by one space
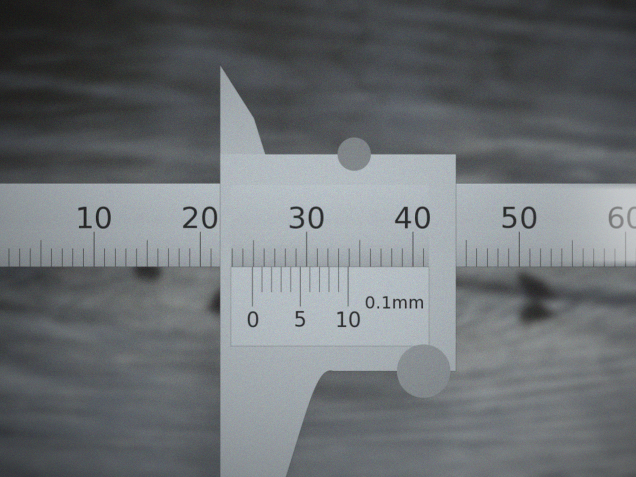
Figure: 24.9 mm
